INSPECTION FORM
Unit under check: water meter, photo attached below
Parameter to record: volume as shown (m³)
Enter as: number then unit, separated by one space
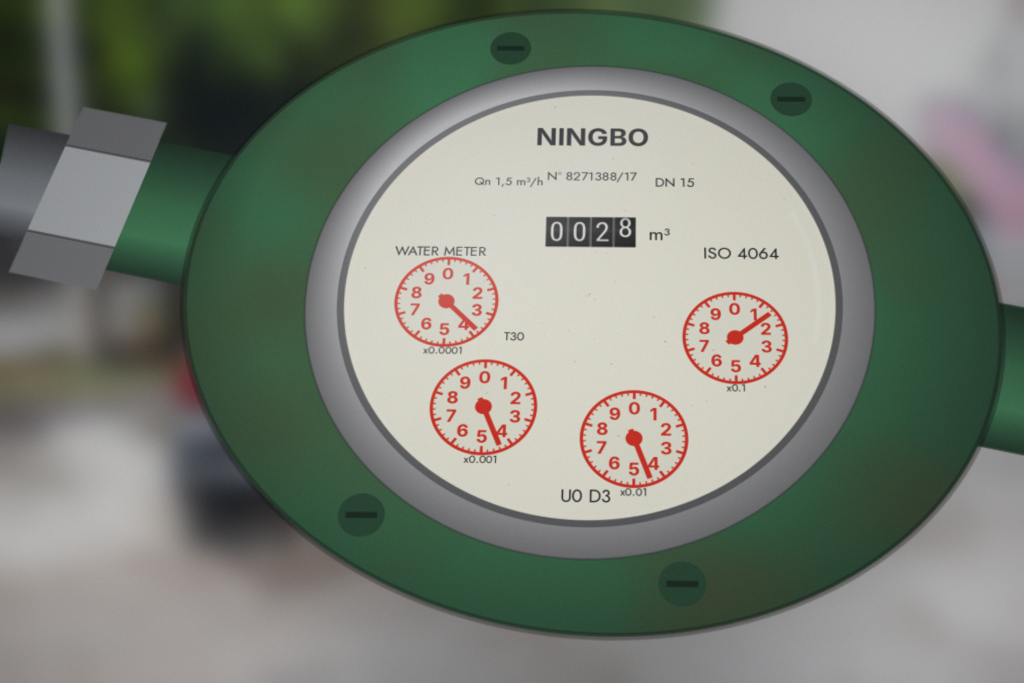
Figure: 28.1443 m³
